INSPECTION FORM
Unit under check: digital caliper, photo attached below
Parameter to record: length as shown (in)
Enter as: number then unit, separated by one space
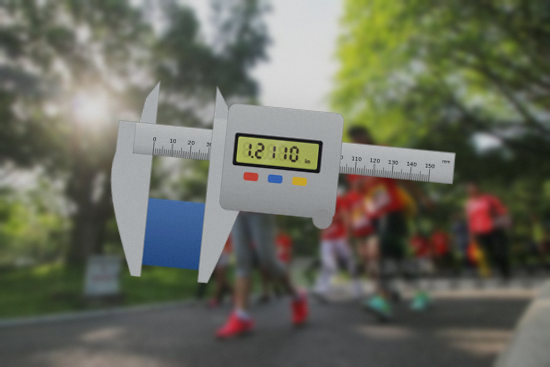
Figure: 1.2110 in
